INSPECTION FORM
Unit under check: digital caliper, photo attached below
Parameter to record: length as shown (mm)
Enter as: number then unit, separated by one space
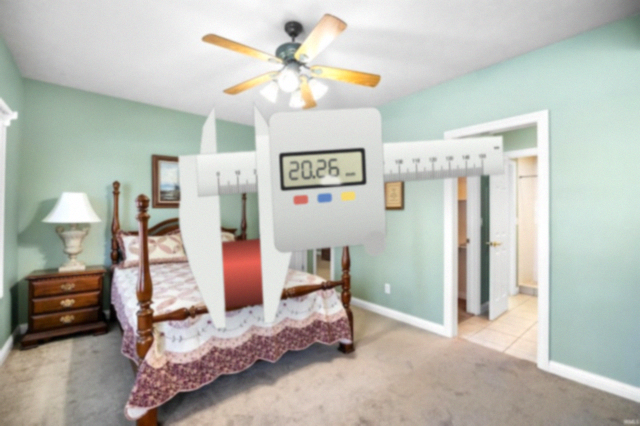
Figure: 20.26 mm
